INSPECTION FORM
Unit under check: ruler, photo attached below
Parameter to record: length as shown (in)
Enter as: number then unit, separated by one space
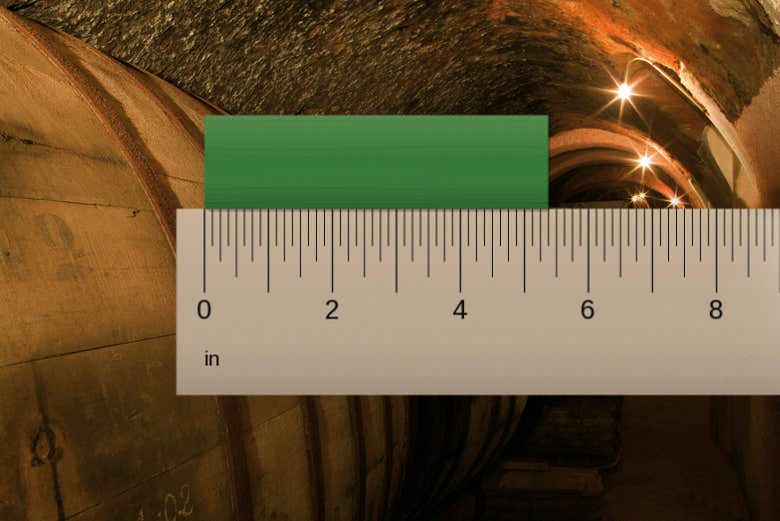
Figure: 5.375 in
